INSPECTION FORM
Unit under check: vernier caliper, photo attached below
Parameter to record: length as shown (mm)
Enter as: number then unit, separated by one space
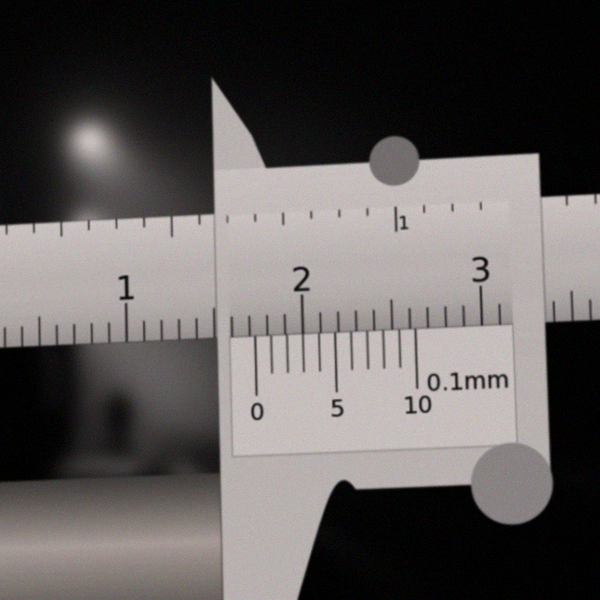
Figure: 17.3 mm
